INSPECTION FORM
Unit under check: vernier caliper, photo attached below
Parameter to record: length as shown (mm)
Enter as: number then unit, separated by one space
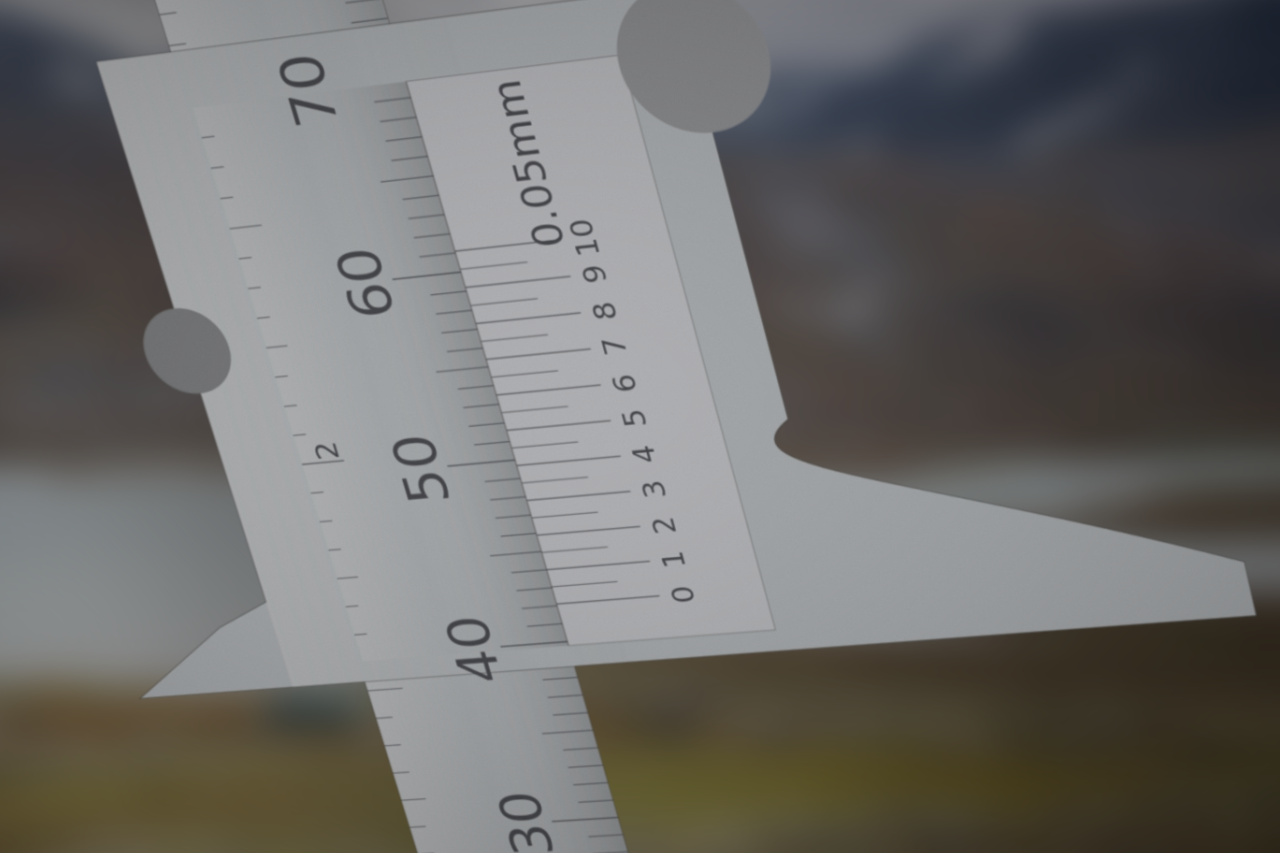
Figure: 42.1 mm
